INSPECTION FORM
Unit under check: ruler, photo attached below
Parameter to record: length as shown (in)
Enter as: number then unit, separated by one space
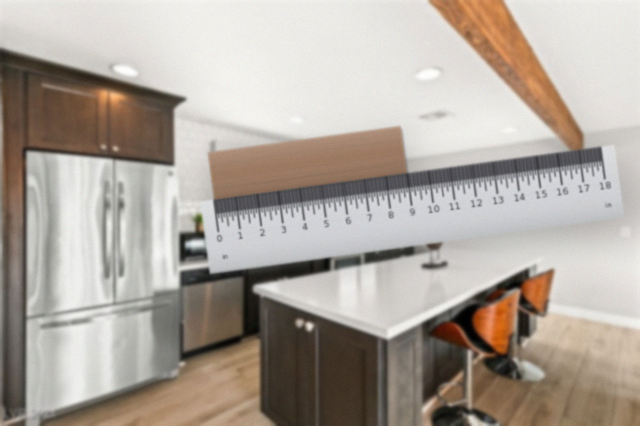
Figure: 9 in
